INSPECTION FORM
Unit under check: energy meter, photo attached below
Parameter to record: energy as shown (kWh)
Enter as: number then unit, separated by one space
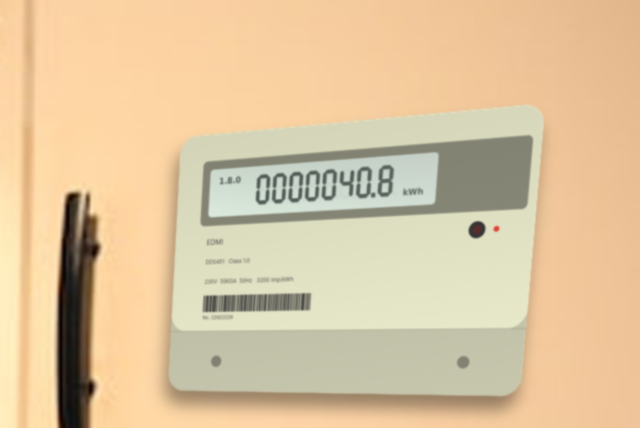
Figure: 40.8 kWh
